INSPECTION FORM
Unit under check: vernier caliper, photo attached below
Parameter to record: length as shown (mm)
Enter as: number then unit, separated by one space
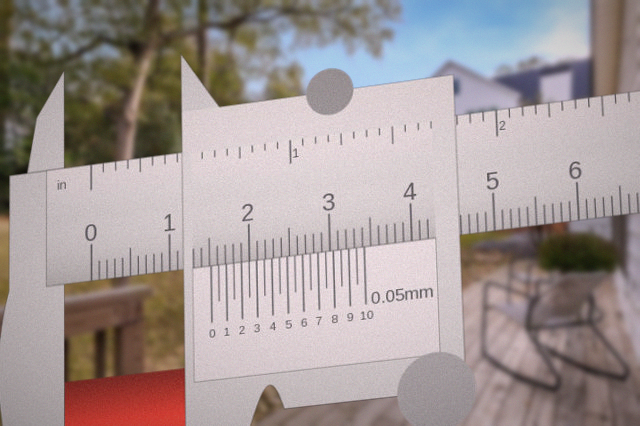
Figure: 15.2 mm
